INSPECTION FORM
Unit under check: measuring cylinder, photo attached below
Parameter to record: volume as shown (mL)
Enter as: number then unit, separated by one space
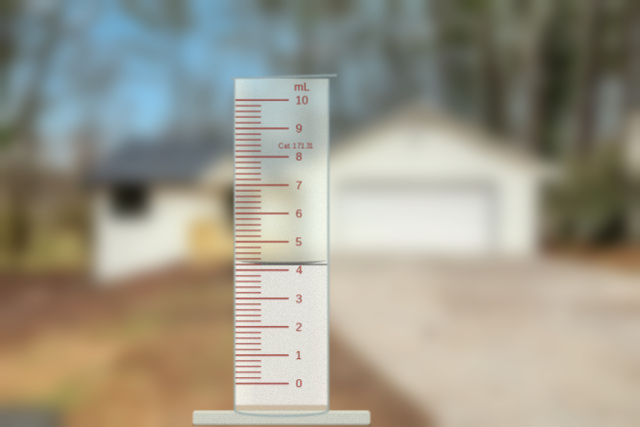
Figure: 4.2 mL
